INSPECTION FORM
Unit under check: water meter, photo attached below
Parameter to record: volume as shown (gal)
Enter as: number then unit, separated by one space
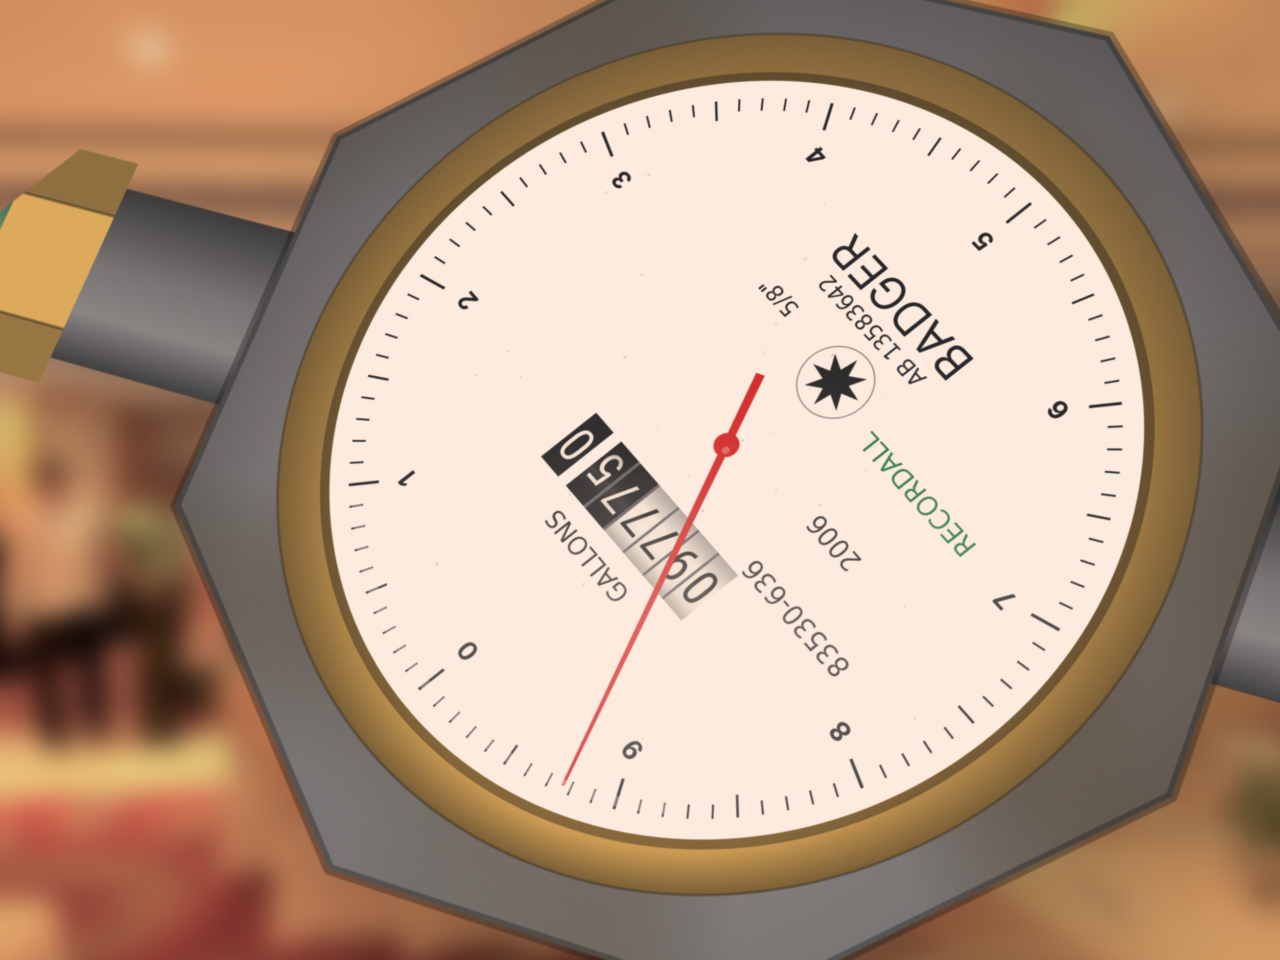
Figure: 977749.2 gal
